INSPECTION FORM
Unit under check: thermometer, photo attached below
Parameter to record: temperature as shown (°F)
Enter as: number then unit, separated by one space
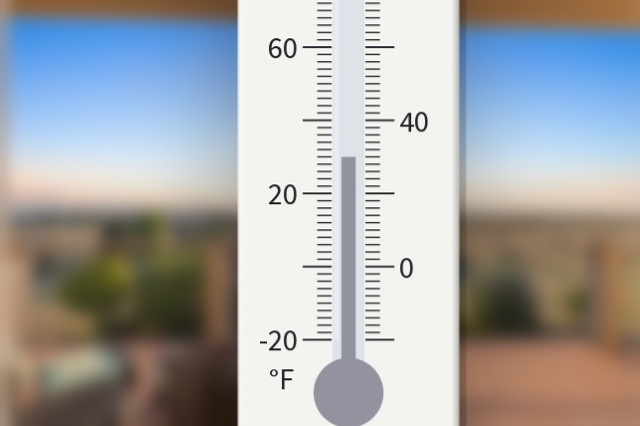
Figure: 30 °F
